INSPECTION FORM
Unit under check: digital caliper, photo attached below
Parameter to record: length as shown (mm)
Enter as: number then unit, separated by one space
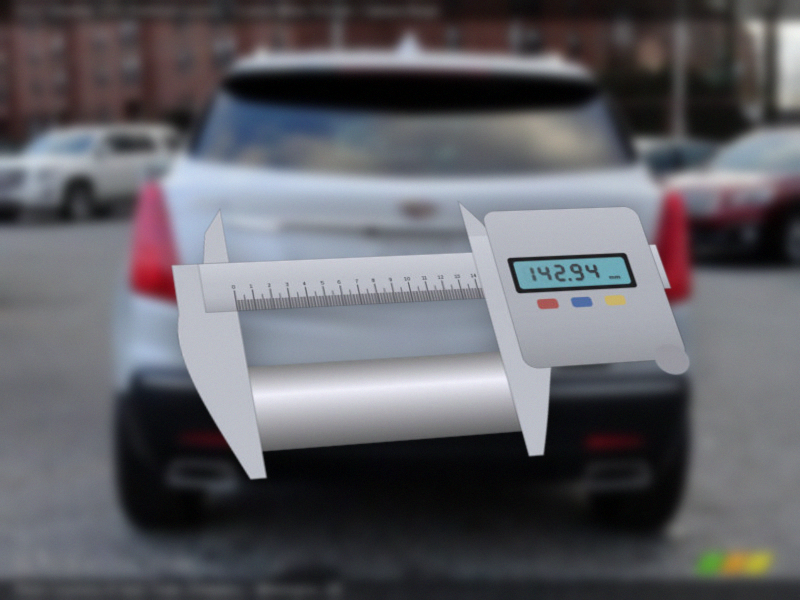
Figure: 142.94 mm
